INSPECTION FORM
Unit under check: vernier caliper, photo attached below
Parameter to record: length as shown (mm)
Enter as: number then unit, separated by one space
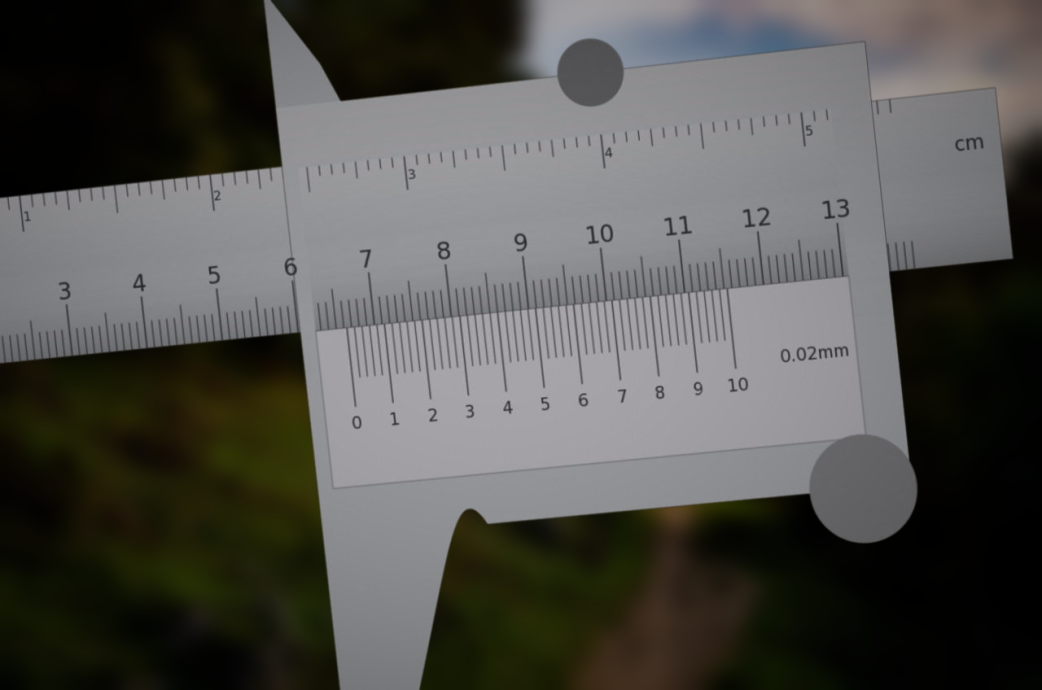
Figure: 66.4 mm
